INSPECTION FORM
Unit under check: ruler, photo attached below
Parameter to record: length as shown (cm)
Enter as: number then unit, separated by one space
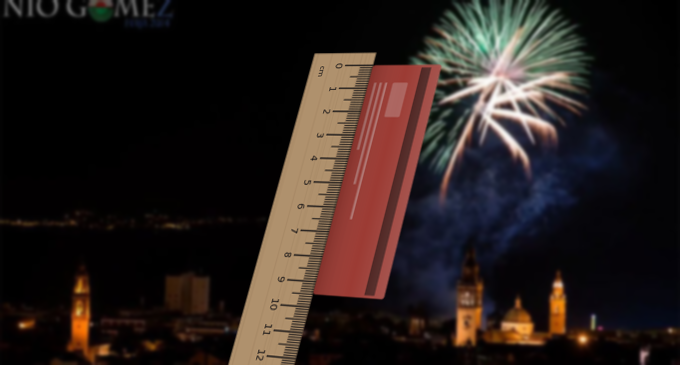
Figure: 9.5 cm
